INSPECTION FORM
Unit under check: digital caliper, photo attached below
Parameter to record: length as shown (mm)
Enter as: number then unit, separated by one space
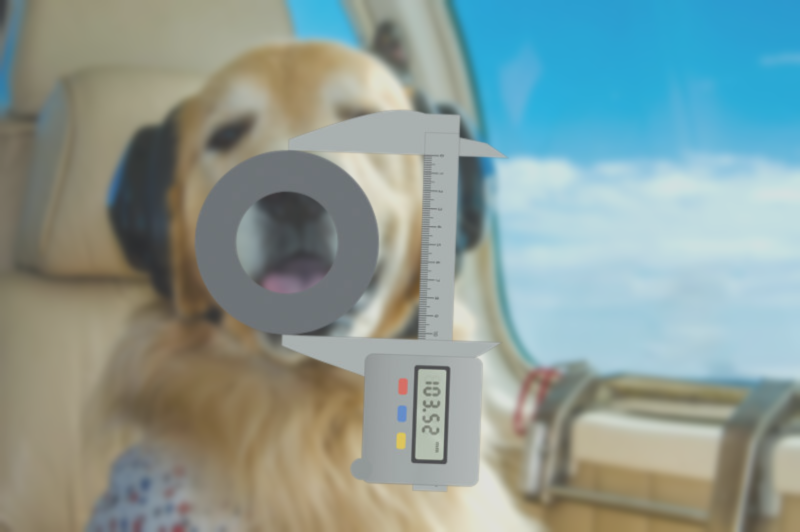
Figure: 103.52 mm
